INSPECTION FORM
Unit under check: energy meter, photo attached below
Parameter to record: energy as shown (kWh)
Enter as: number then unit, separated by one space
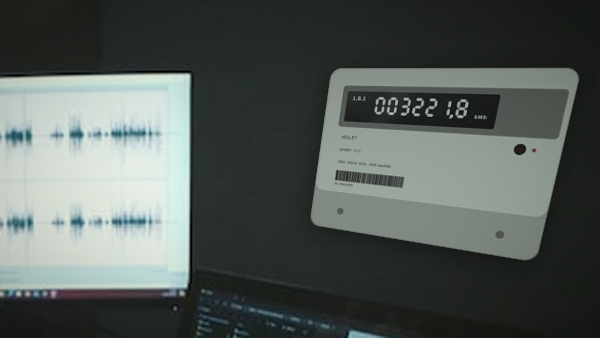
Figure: 3221.8 kWh
